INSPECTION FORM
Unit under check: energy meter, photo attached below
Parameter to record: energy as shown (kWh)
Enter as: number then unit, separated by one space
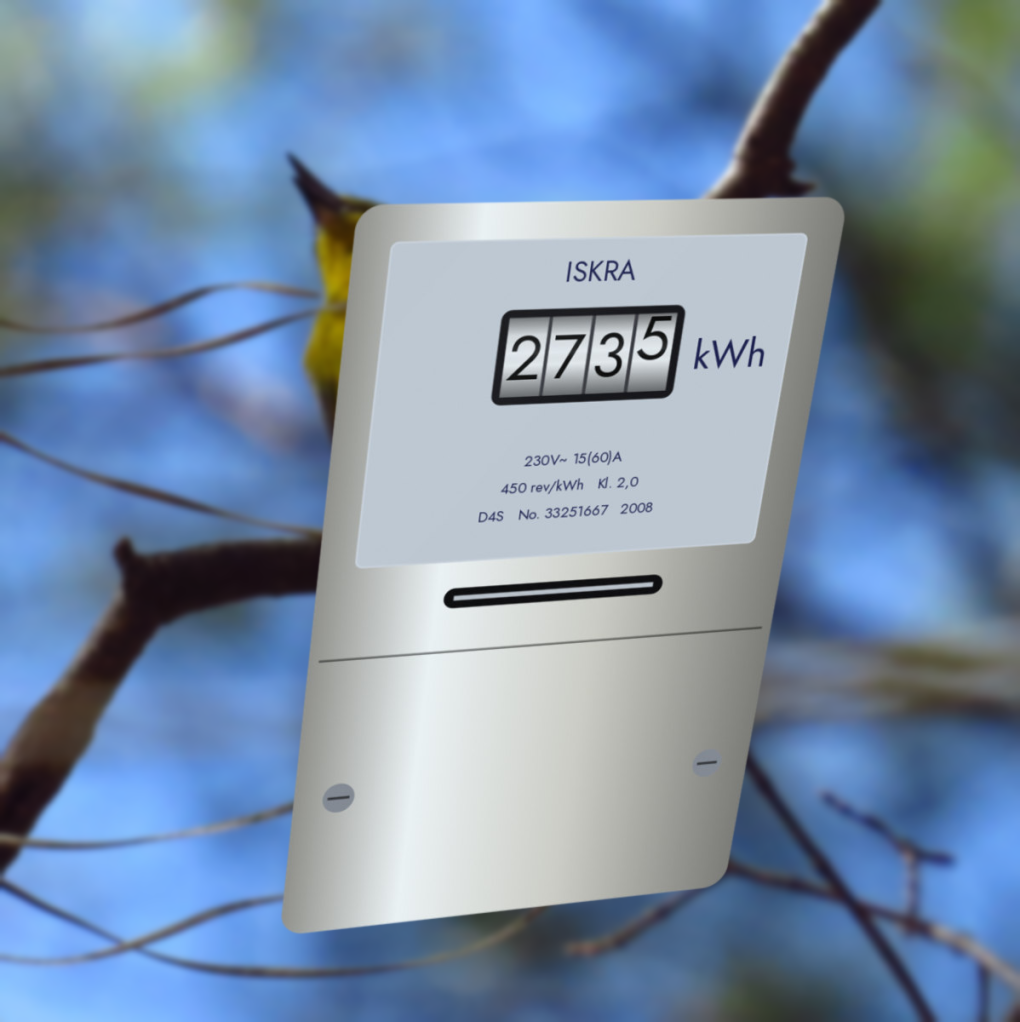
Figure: 2735 kWh
